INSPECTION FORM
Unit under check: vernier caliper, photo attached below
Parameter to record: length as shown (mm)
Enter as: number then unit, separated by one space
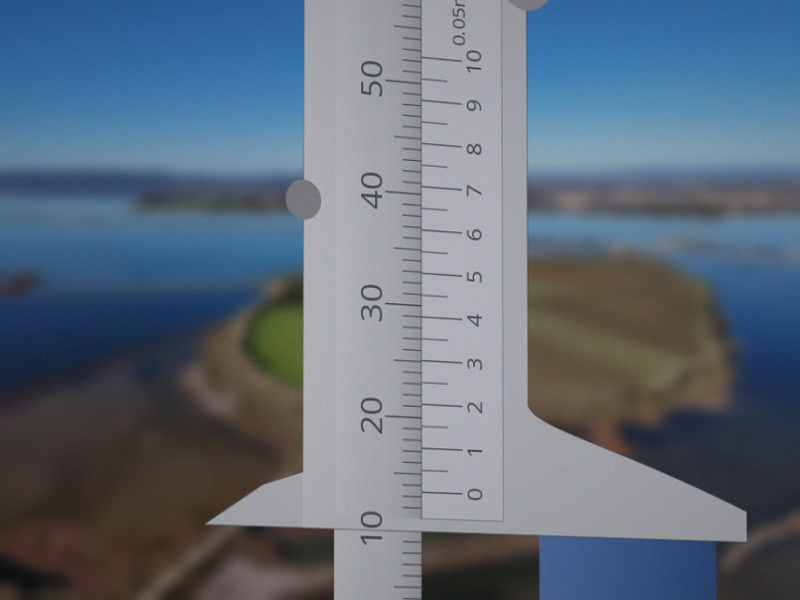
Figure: 13.4 mm
